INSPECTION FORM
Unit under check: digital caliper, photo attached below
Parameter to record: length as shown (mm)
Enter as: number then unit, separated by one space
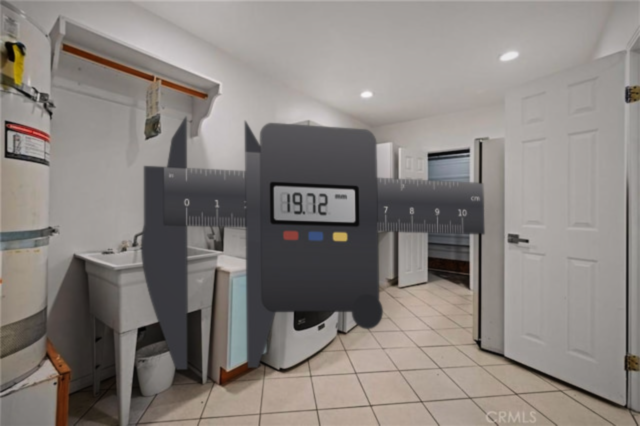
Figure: 19.72 mm
